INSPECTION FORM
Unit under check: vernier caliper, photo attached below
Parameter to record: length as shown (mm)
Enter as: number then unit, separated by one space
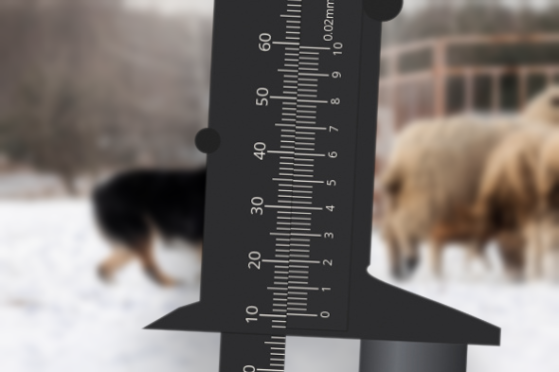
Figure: 10.4 mm
